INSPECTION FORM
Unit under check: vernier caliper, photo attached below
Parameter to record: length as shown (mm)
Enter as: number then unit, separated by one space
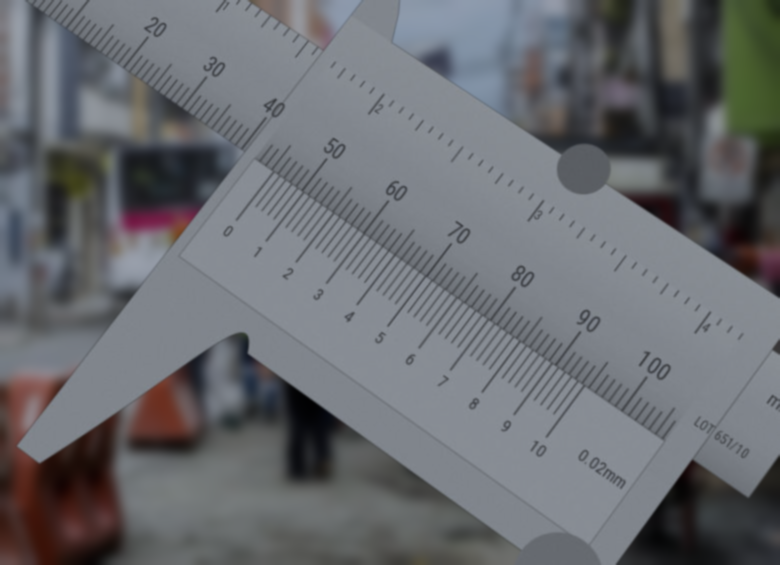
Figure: 45.4 mm
